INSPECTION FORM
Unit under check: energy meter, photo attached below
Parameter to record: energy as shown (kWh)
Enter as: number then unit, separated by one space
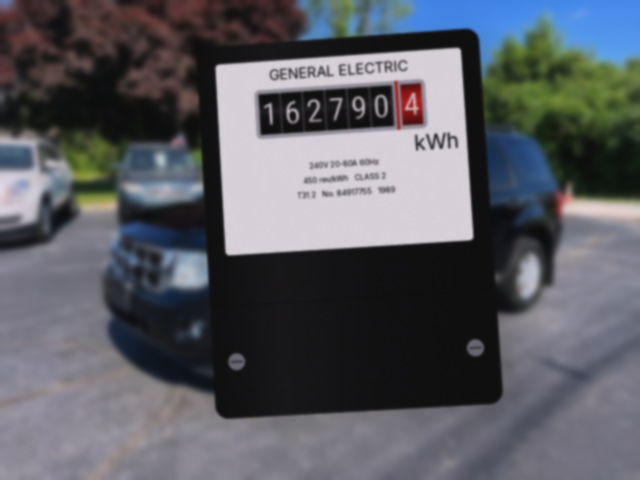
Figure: 162790.4 kWh
